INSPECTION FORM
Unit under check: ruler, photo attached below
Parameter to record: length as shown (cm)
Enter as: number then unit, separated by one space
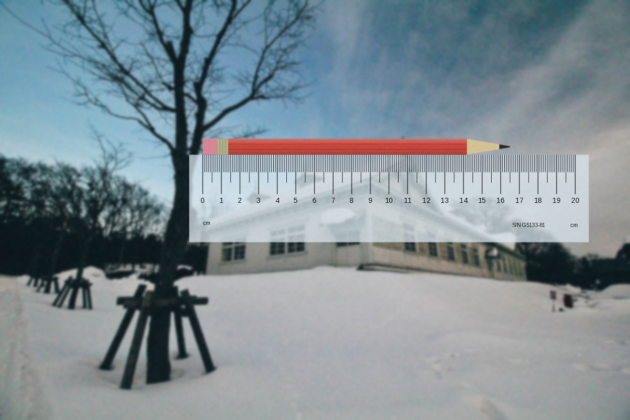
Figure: 16.5 cm
